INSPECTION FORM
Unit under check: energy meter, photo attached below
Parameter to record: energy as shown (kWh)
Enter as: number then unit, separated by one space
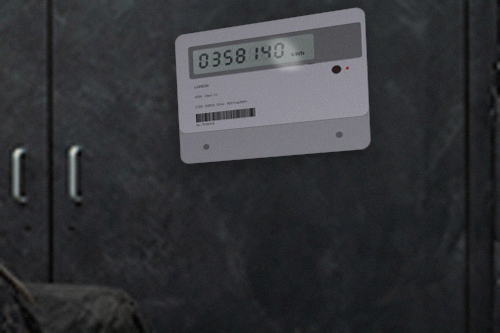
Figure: 358140 kWh
